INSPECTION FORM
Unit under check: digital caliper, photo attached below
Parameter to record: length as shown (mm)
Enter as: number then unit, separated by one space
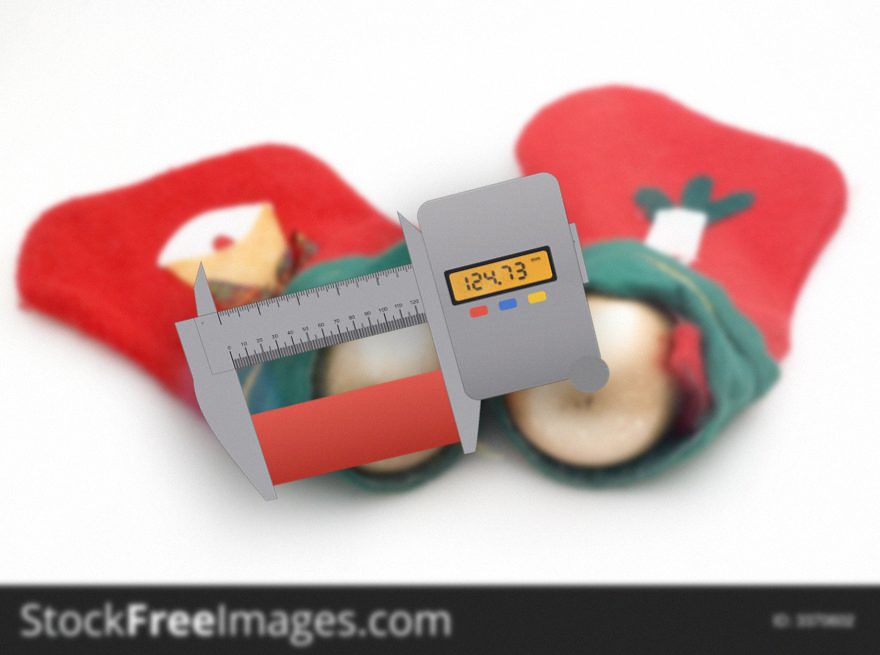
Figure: 124.73 mm
